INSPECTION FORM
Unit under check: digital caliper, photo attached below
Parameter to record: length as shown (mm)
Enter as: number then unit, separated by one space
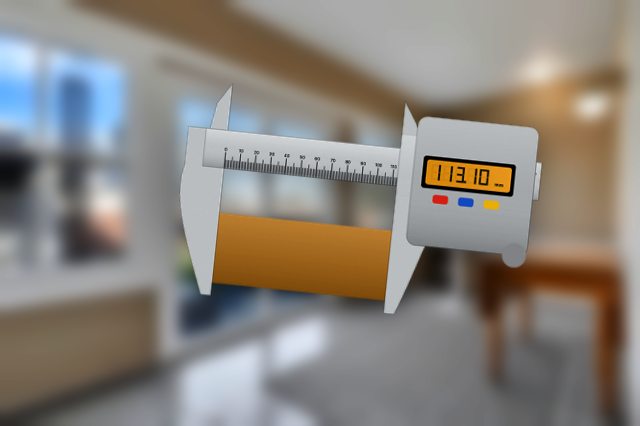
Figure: 113.10 mm
